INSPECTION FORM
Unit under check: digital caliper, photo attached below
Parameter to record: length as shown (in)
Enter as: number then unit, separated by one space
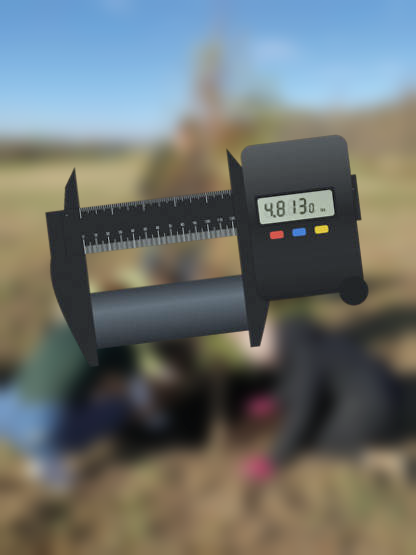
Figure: 4.8130 in
